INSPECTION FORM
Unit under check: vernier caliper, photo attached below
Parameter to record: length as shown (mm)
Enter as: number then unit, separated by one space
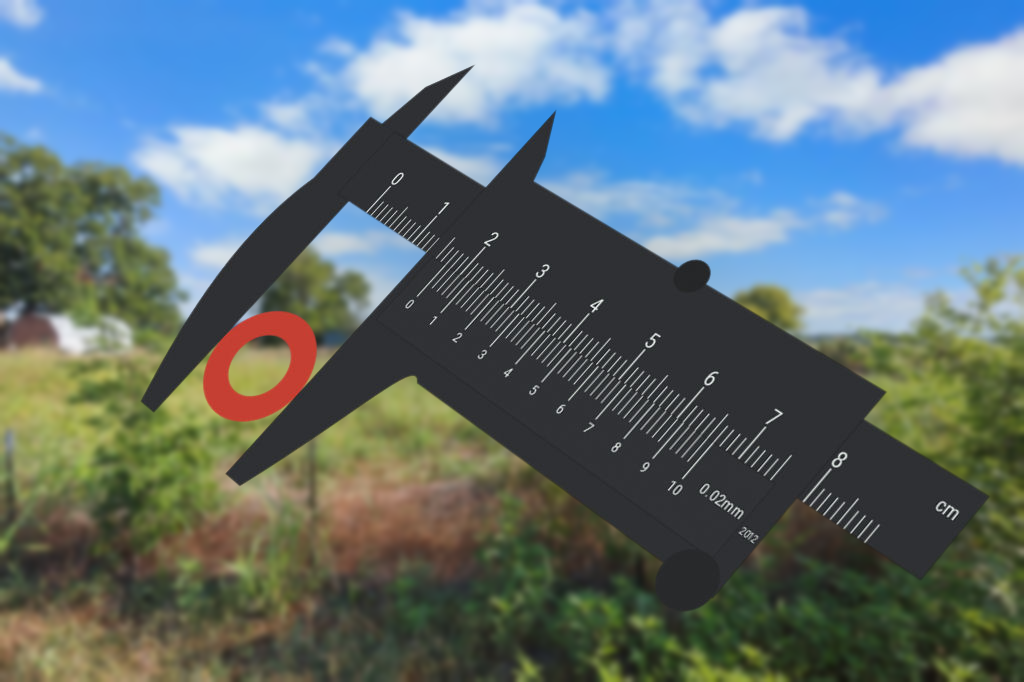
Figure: 17.0 mm
